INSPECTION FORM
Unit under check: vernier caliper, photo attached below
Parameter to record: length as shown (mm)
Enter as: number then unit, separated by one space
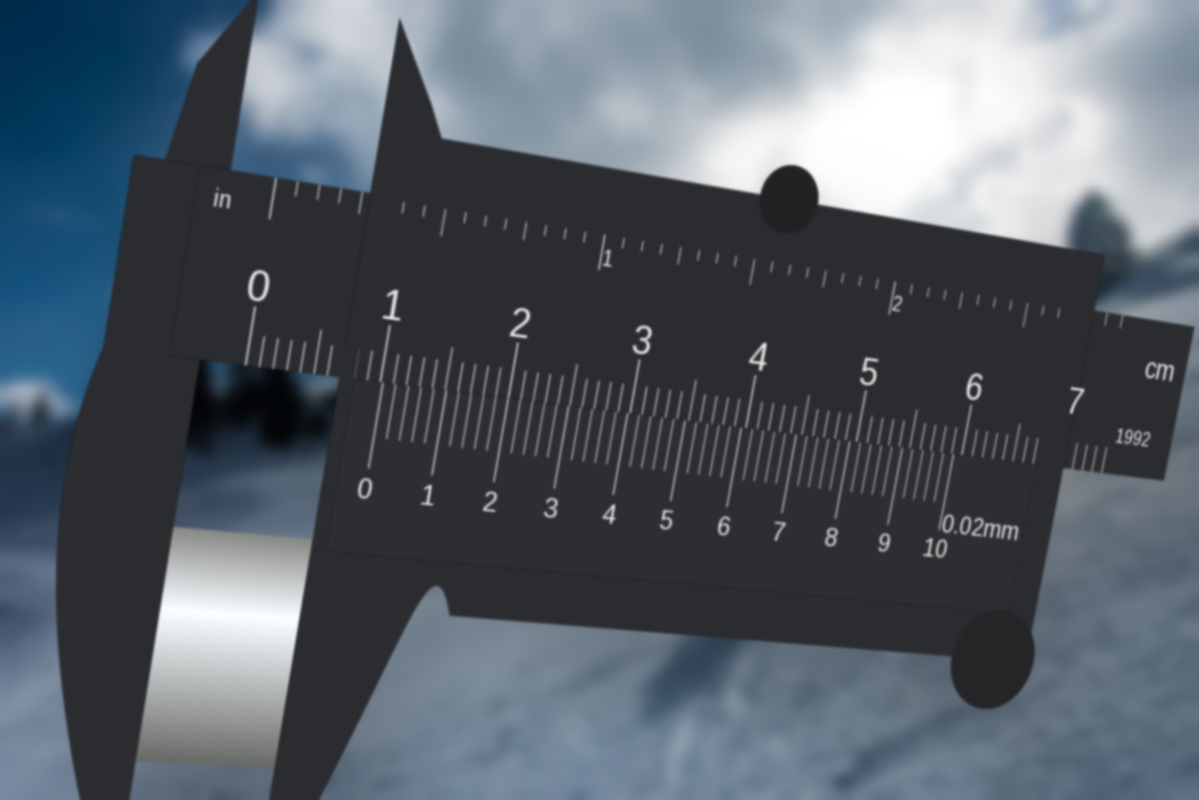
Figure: 10.2 mm
